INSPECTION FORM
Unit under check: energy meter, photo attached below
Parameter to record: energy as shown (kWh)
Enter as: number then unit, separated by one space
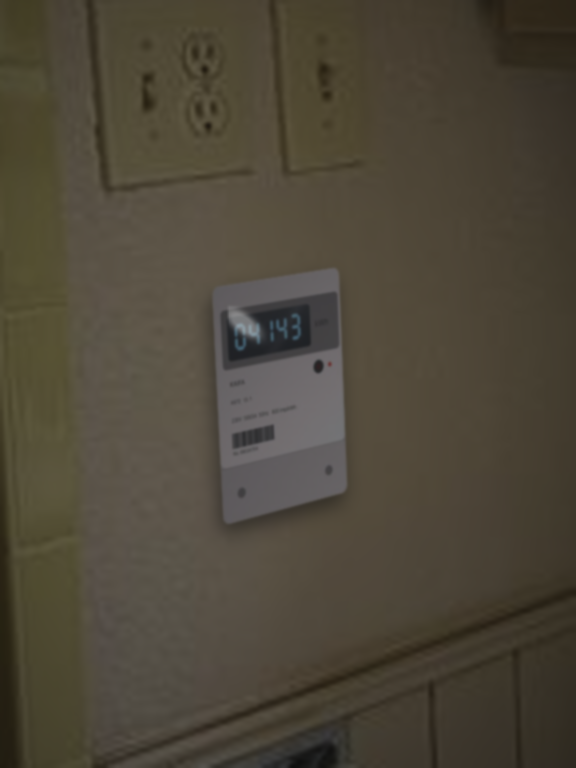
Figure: 4143 kWh
